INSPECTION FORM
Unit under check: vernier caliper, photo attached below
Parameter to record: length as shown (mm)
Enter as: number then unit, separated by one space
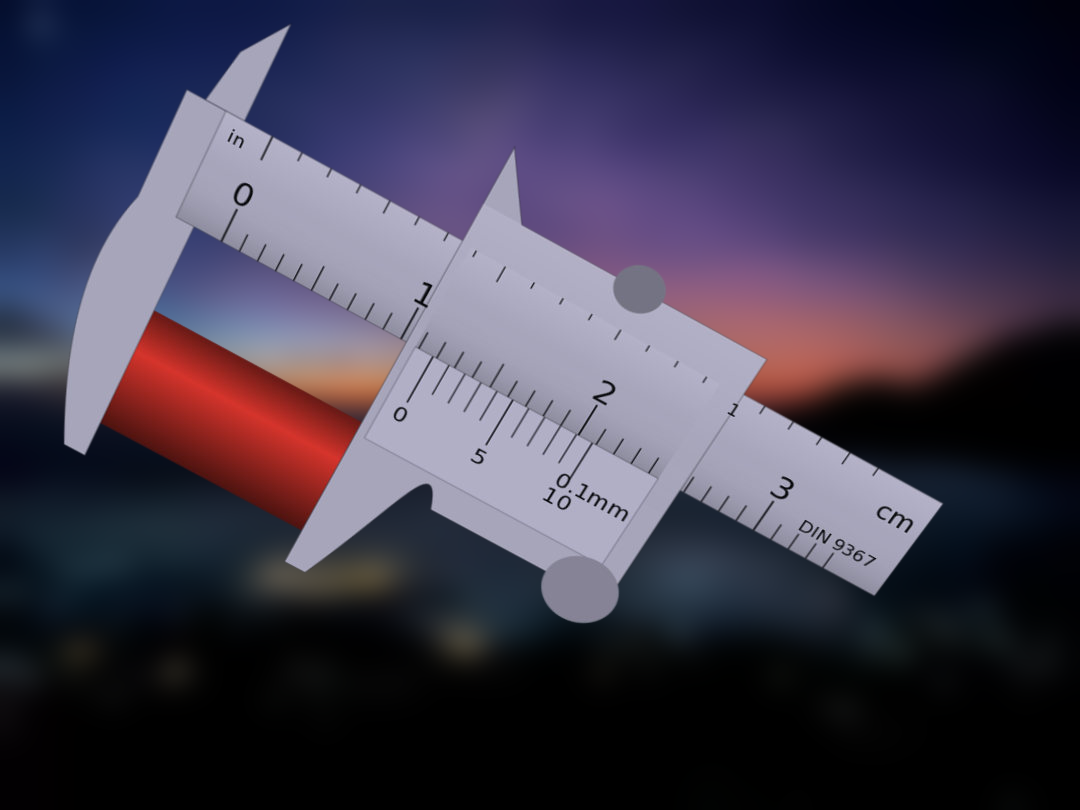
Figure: 11.8 mm
